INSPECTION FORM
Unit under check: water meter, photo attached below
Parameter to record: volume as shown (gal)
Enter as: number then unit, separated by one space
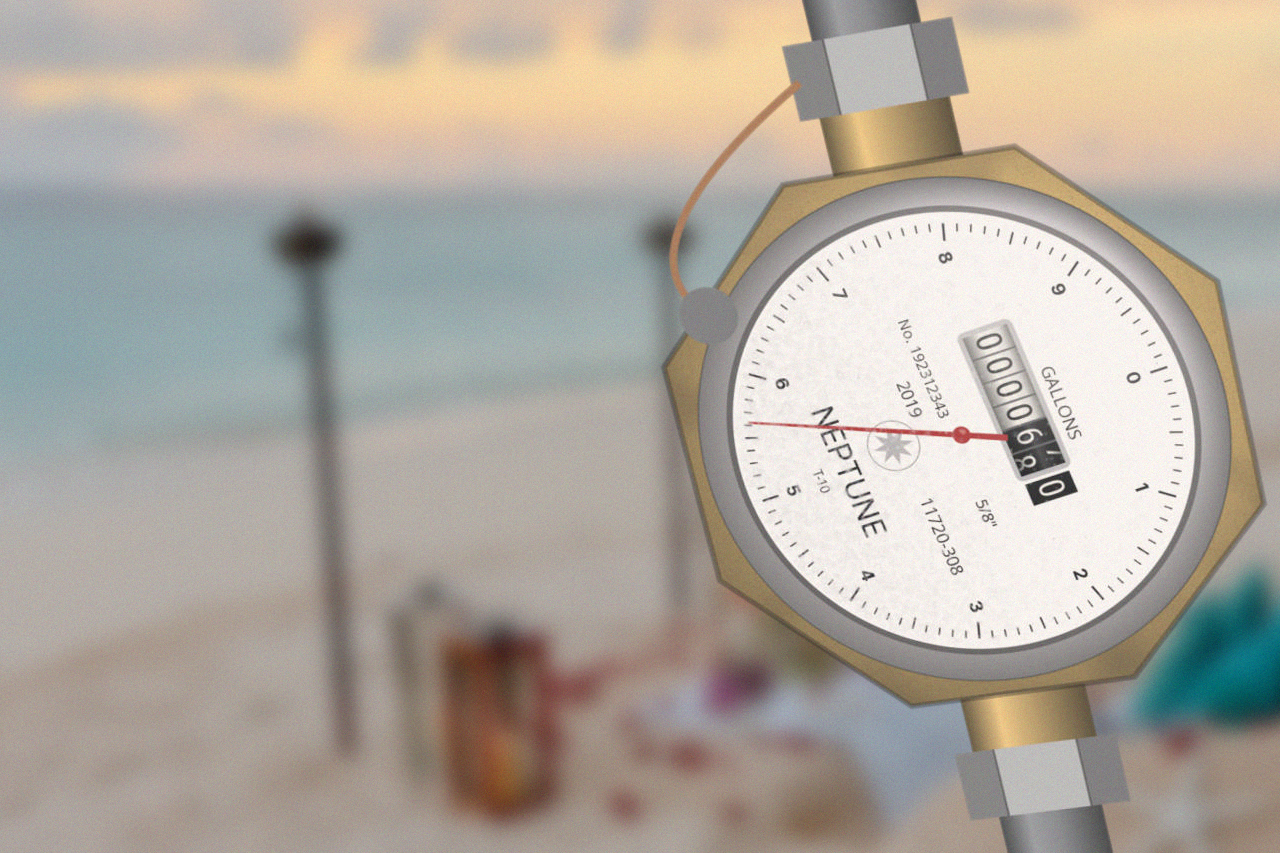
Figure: 675.6 gal
